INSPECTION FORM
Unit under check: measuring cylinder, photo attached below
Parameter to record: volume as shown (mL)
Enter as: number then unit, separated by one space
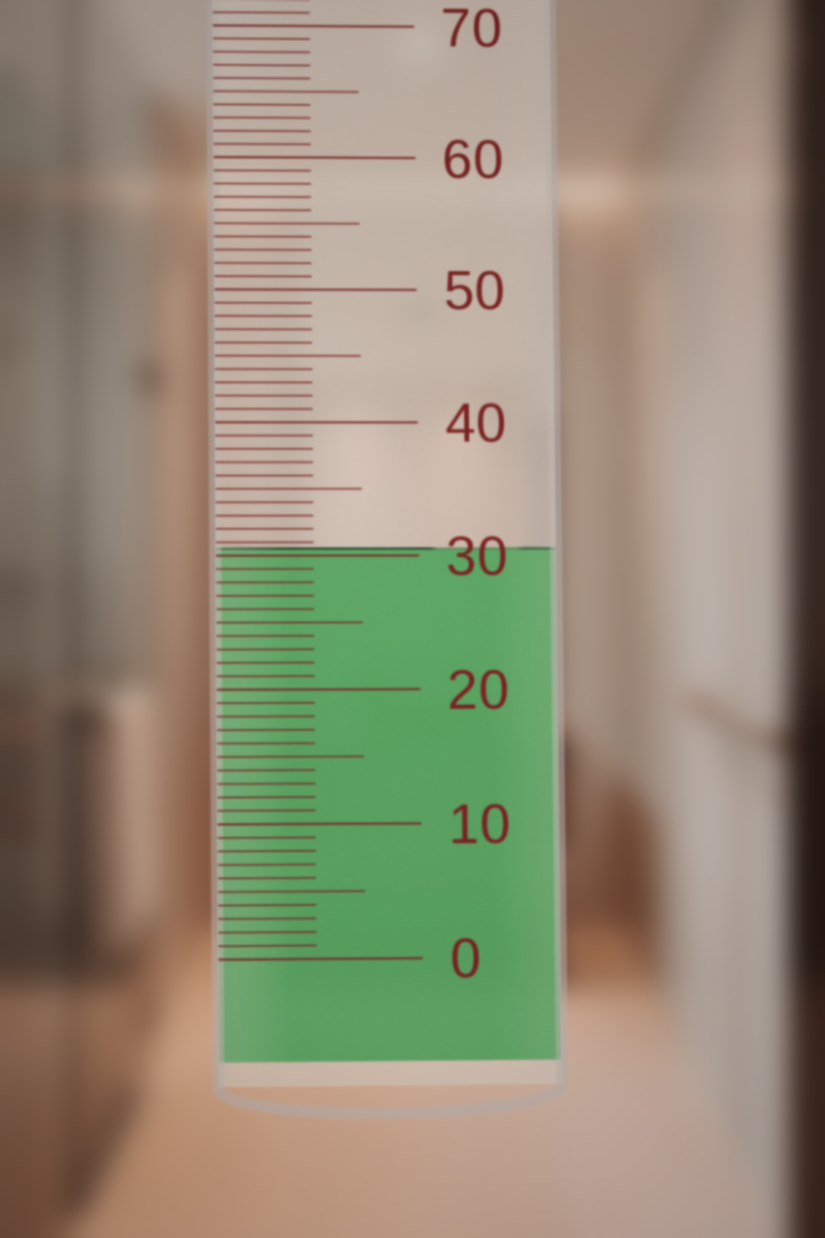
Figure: 30.5 mL
